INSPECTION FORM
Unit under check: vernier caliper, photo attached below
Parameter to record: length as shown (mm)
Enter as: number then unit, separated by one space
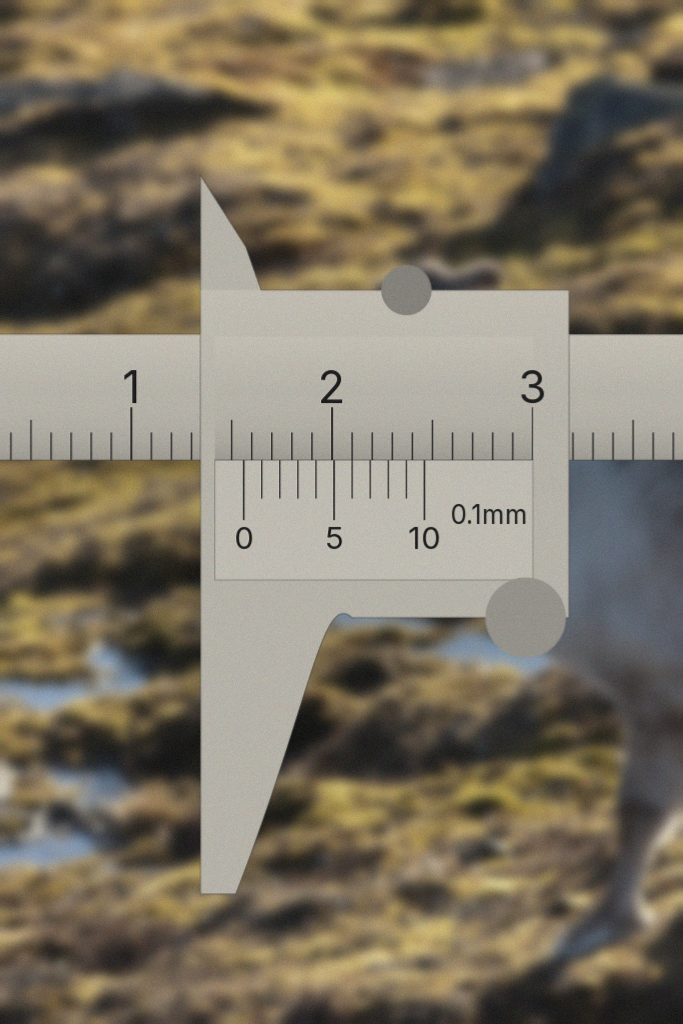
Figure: 15.6 mm
